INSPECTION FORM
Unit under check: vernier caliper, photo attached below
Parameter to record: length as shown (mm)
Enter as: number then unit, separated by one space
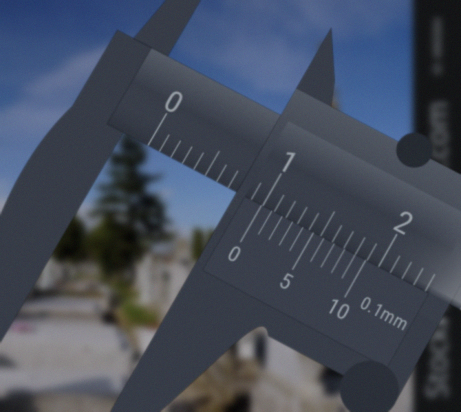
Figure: 9.9 mm
